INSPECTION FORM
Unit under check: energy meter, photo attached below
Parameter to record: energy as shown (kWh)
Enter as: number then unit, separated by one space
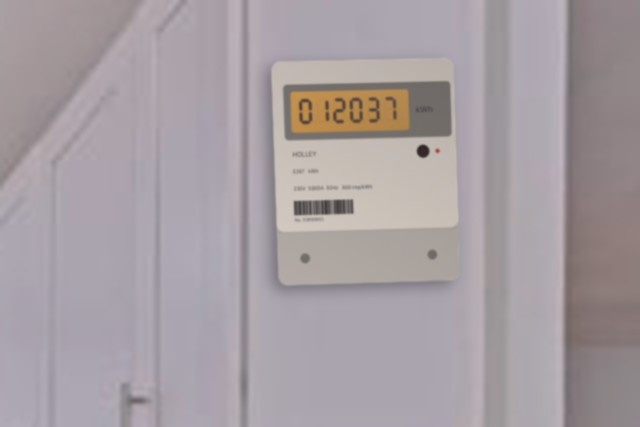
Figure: 12037 kWh
